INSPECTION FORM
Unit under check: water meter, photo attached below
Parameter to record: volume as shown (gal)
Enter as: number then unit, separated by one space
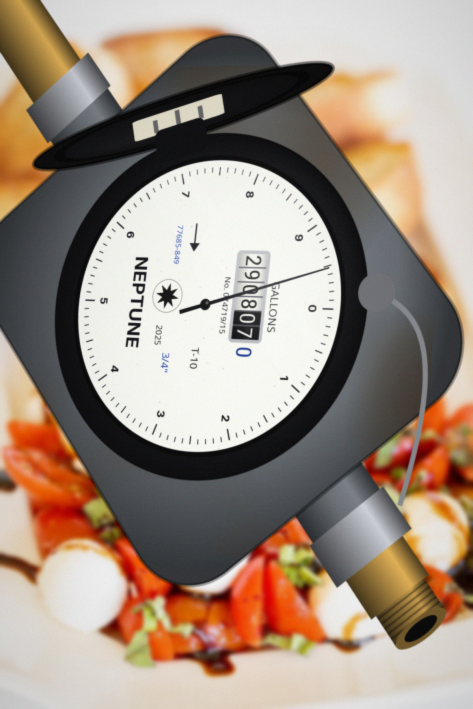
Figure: 2908069.5 gal
